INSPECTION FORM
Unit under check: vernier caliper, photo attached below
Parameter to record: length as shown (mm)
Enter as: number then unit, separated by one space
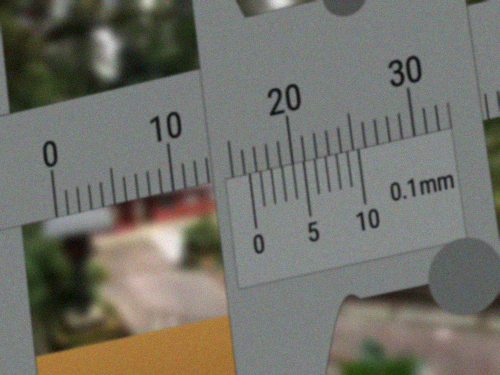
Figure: 16.4 mm
